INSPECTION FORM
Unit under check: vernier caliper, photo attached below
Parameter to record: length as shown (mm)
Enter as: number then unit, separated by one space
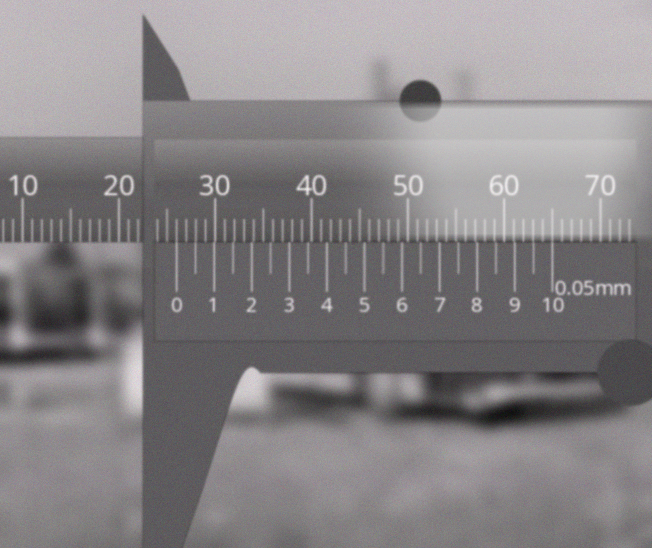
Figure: 26.0 mm
